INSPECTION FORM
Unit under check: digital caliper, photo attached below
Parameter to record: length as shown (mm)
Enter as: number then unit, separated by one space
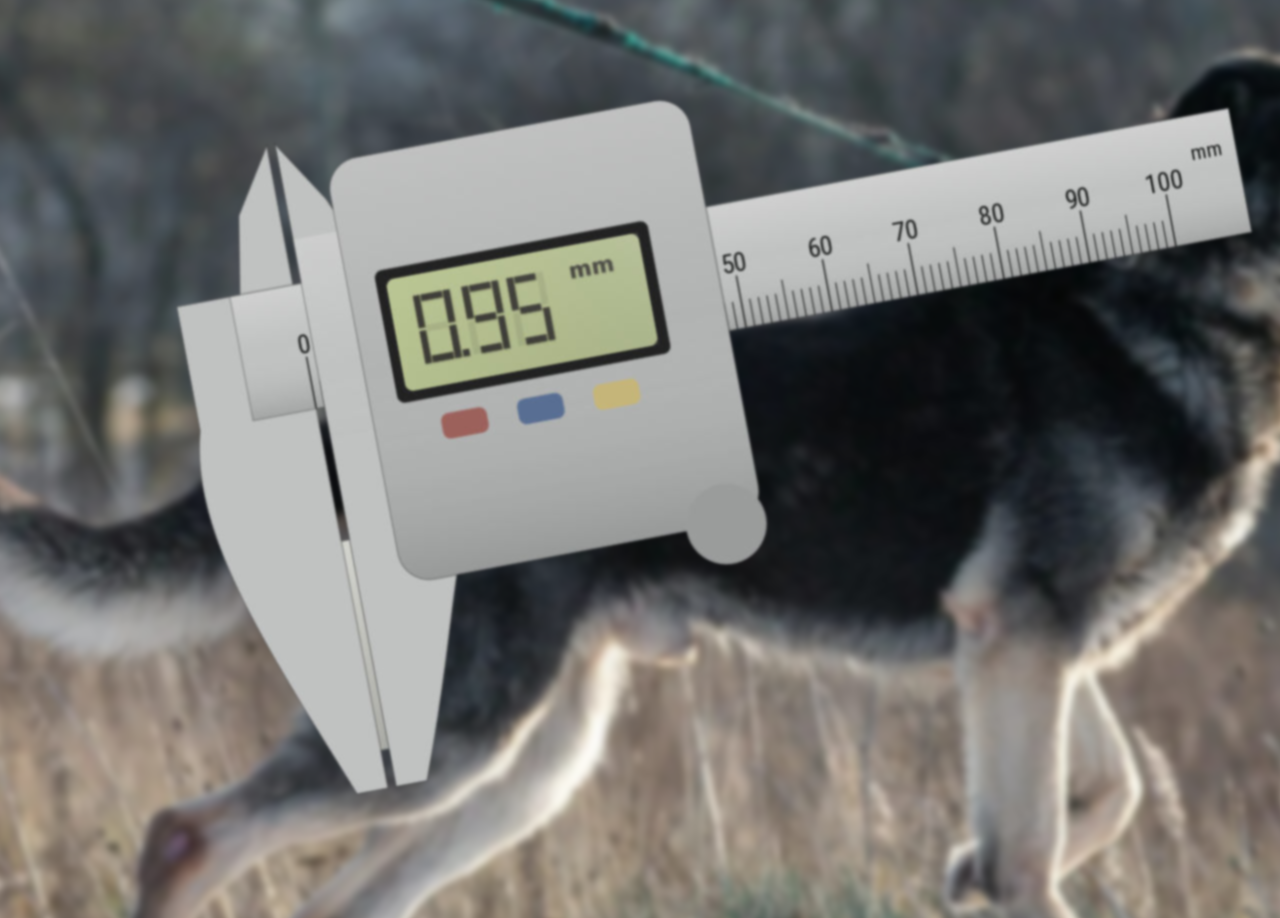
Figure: 0.95 mm
